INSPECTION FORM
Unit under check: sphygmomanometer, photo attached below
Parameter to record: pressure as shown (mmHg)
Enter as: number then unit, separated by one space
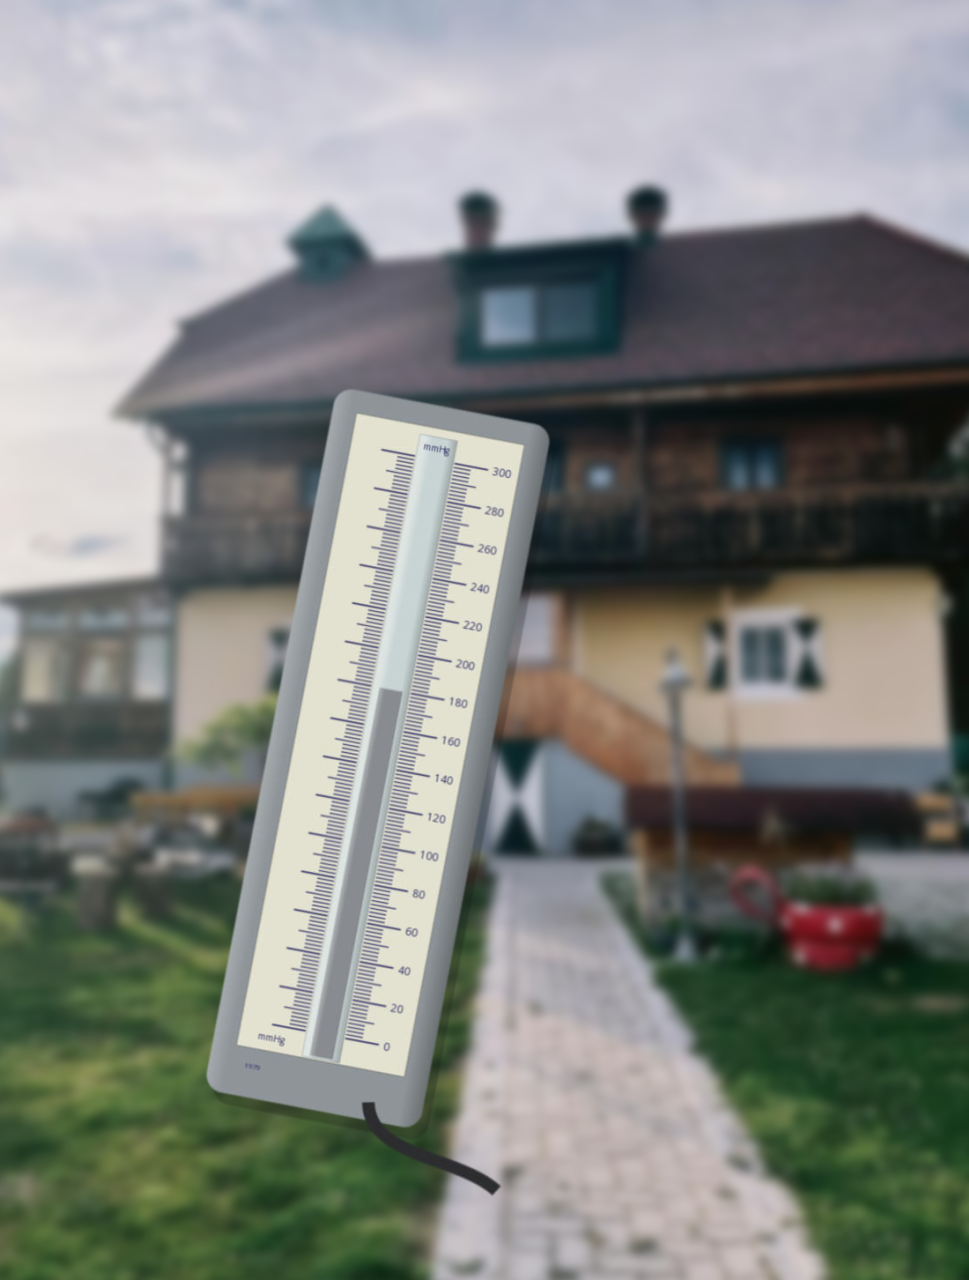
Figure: 180 mmHg
